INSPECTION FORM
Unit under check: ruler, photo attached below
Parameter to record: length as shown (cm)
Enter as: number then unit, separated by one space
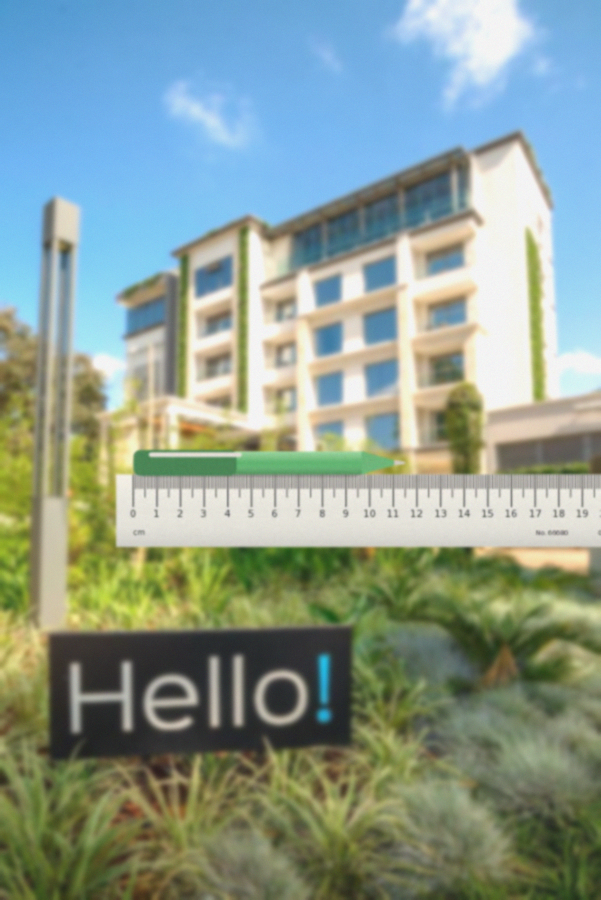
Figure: 11.5 cm
